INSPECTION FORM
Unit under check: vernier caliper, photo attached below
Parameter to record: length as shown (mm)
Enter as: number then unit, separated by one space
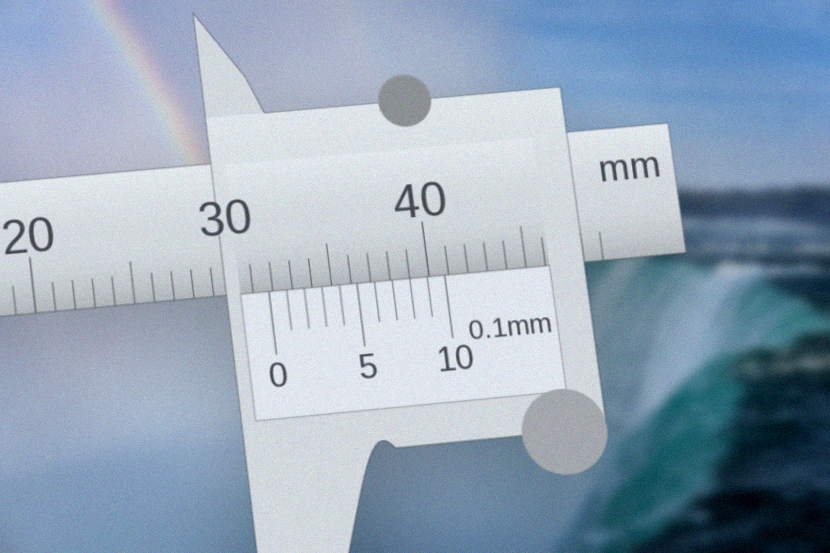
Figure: 31.8 mm
